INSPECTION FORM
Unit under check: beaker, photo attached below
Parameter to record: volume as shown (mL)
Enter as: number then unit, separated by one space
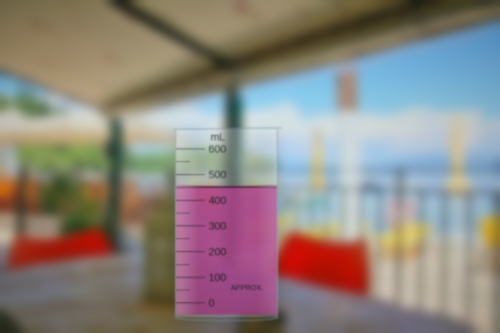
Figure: 450 mL
